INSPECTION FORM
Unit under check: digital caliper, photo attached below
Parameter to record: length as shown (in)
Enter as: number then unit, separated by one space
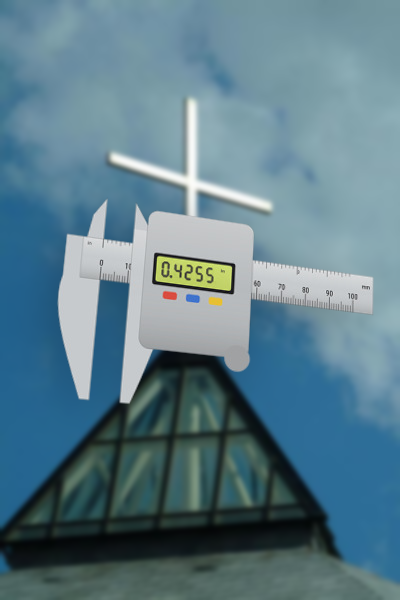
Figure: 0.4255 in
